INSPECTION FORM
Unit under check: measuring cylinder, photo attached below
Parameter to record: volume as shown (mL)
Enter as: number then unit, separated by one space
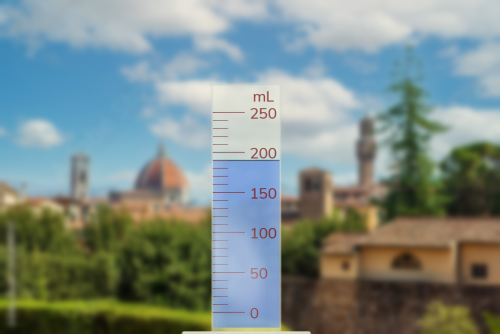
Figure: 190 mL
